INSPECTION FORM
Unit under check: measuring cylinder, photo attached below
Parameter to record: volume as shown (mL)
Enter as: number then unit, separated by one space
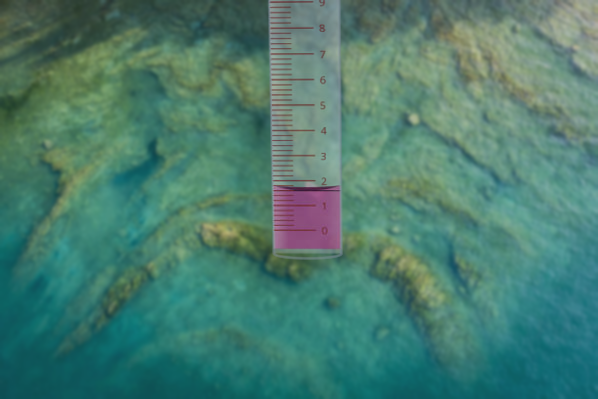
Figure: 1.6 mL
